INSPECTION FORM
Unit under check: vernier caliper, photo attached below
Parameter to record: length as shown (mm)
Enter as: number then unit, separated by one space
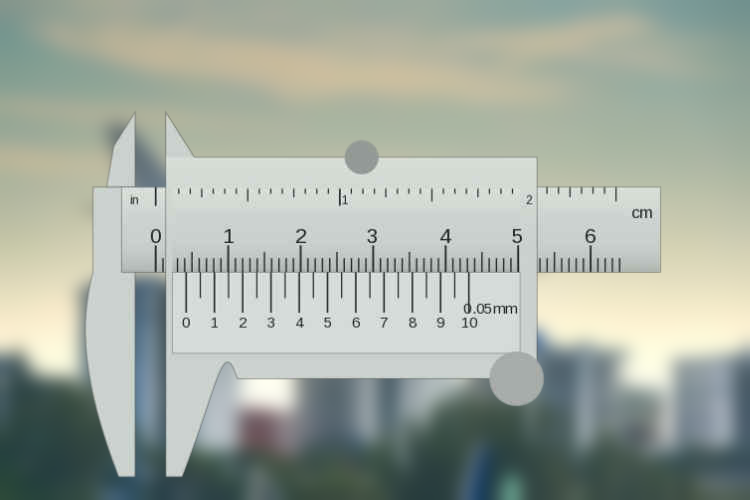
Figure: 4.2 mm
